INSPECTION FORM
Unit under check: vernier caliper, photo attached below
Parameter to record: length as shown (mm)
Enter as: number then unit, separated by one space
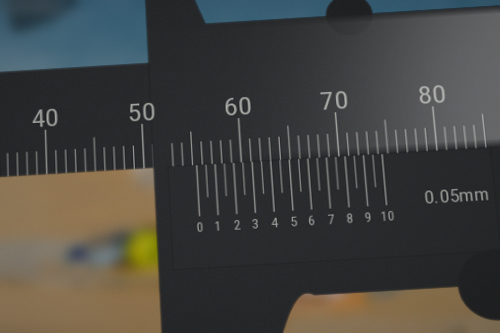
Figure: 55.4 mm
